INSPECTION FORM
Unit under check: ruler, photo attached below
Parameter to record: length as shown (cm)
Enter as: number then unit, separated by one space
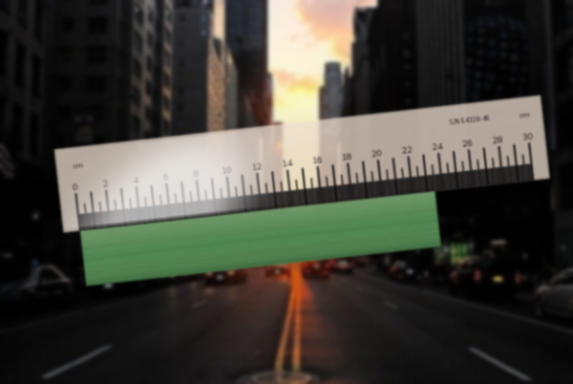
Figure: 23.5 cm
